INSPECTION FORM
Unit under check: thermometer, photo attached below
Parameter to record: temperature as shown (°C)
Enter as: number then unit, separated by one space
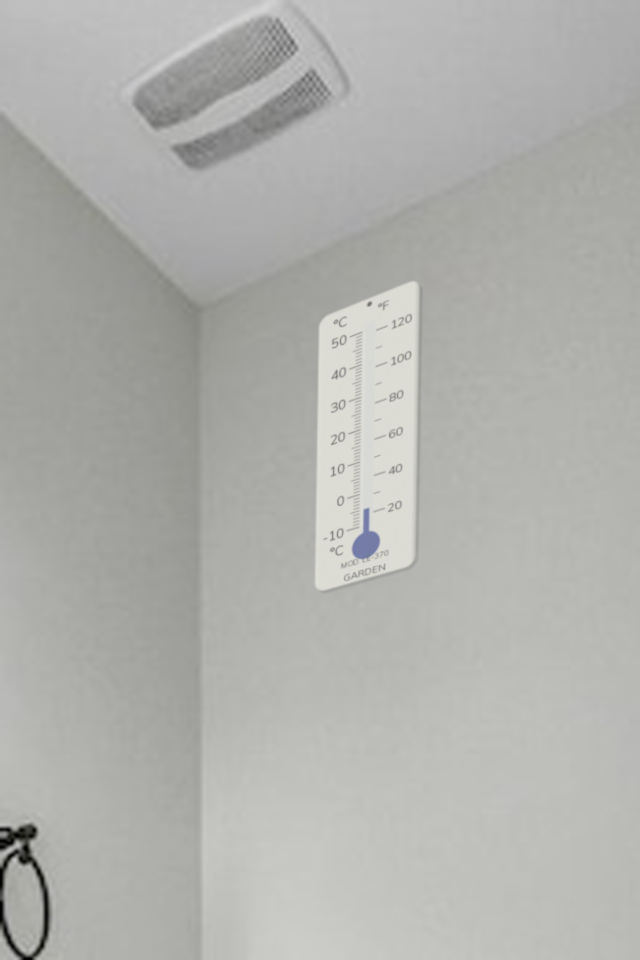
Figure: -5 °C
